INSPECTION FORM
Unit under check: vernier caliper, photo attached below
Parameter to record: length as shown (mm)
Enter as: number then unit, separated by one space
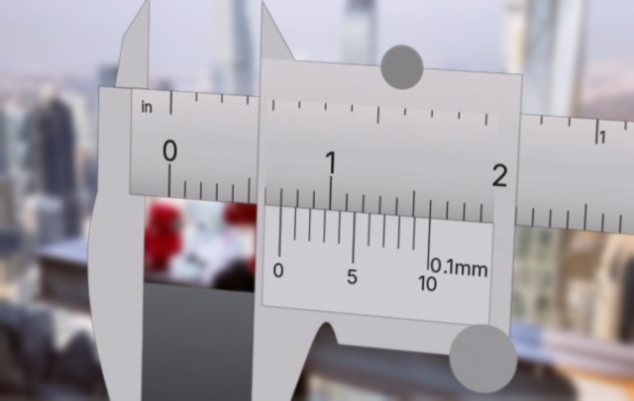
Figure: 7.0 mm
